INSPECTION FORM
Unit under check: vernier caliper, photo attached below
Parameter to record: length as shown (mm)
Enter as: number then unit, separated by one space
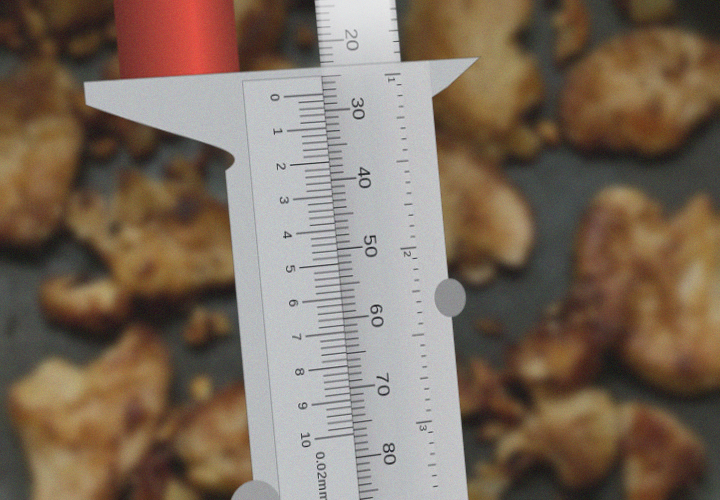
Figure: 27.6 mm
